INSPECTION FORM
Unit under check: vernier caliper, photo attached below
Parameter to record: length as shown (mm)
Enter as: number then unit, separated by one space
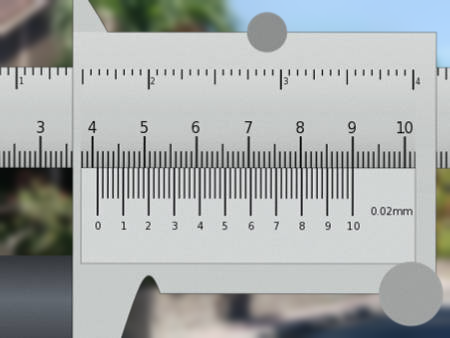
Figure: 41.0 mm
